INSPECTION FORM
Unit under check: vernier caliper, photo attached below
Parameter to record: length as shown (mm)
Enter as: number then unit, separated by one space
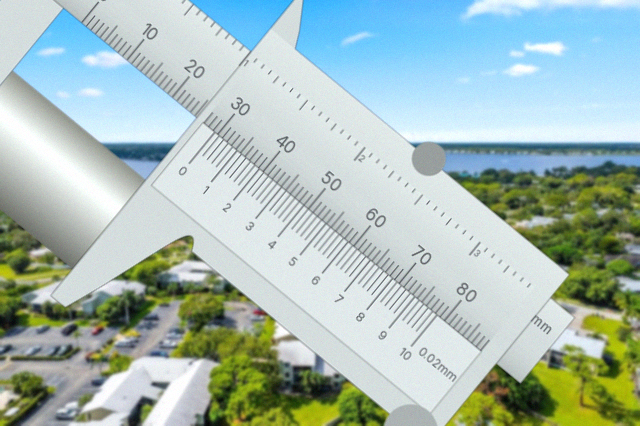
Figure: 29.4 mm
